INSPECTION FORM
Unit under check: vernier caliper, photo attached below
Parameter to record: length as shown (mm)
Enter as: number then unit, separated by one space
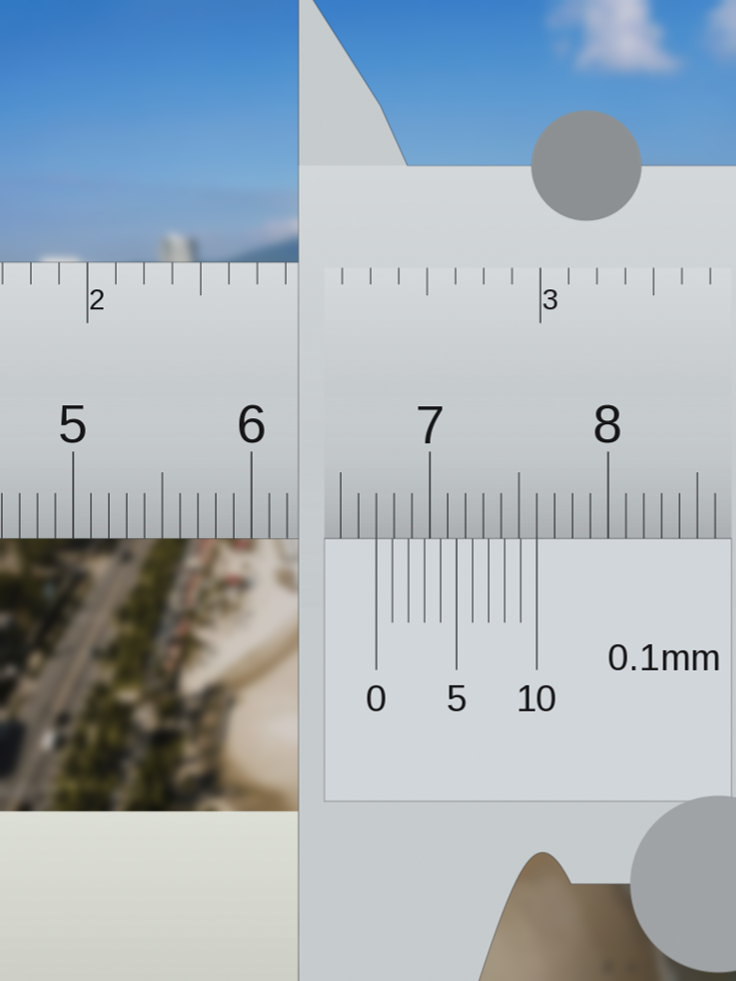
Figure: 67.0 mm
